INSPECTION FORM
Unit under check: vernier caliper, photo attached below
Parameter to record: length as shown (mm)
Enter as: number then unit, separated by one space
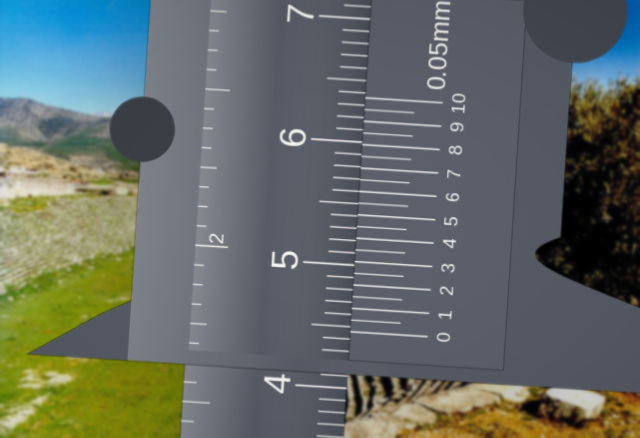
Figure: 44.6 mm
